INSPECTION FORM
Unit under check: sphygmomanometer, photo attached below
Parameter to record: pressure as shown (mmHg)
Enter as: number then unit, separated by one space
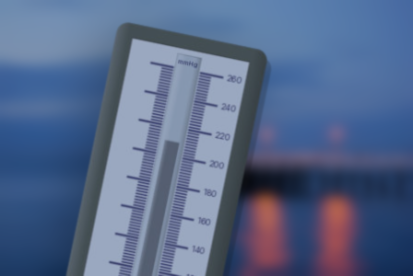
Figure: 210 mmHg
